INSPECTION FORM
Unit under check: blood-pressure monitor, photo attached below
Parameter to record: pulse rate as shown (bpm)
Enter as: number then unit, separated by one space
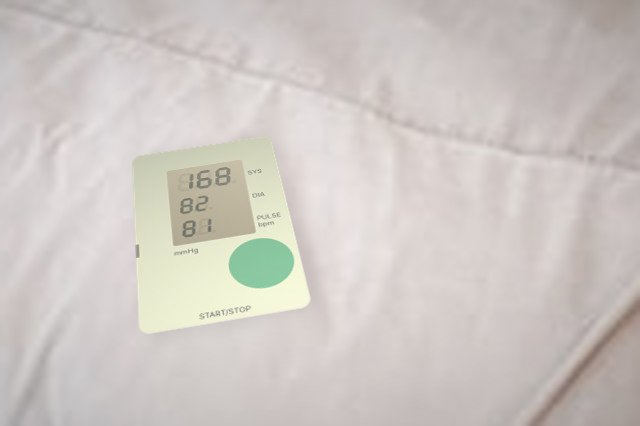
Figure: 81 bpm
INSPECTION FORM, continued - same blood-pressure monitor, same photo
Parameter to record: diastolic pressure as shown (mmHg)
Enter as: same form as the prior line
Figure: 82 mmHg
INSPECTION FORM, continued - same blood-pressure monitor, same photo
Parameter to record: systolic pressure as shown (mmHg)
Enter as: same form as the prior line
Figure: 168 mmHg
